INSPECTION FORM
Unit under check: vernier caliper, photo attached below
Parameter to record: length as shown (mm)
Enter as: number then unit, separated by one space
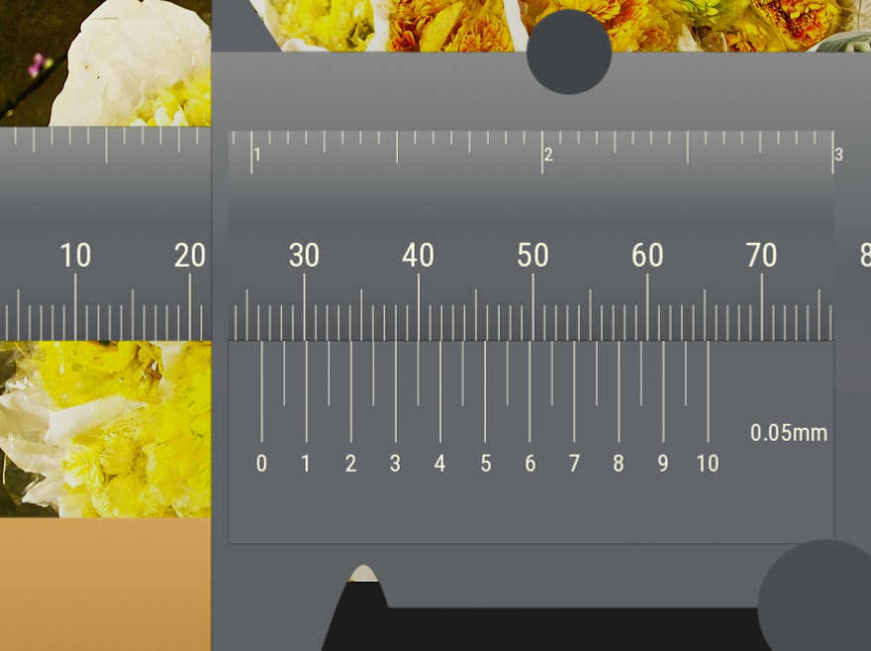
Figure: 26.3 mm
